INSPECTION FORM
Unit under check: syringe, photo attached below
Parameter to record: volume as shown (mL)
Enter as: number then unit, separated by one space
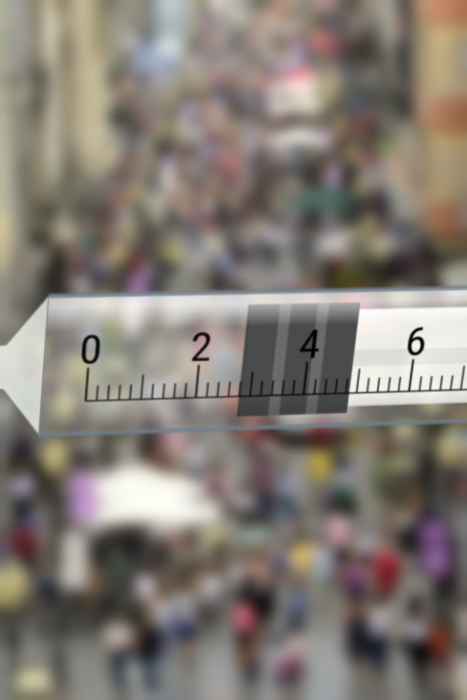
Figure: 2.8 mL
